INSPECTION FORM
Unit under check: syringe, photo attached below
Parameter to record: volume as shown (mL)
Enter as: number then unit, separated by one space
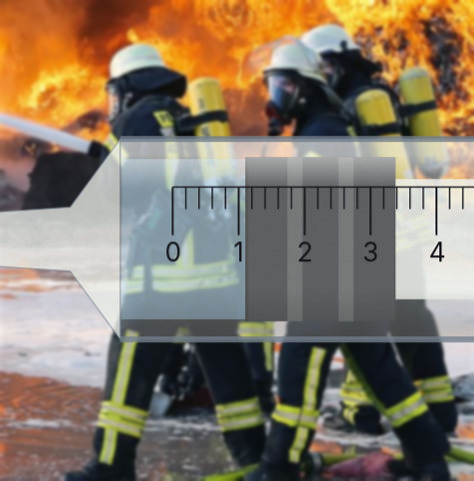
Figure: 1.1 mL
